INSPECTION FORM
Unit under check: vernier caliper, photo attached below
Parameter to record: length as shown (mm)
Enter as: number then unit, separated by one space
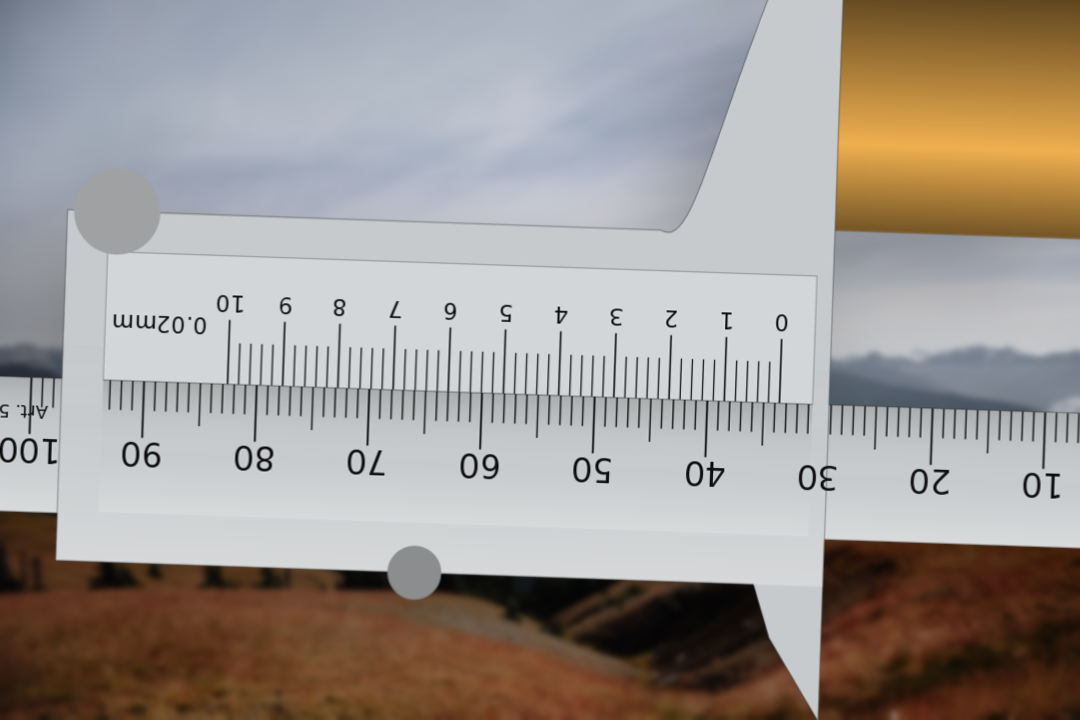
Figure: 33.6 mm
